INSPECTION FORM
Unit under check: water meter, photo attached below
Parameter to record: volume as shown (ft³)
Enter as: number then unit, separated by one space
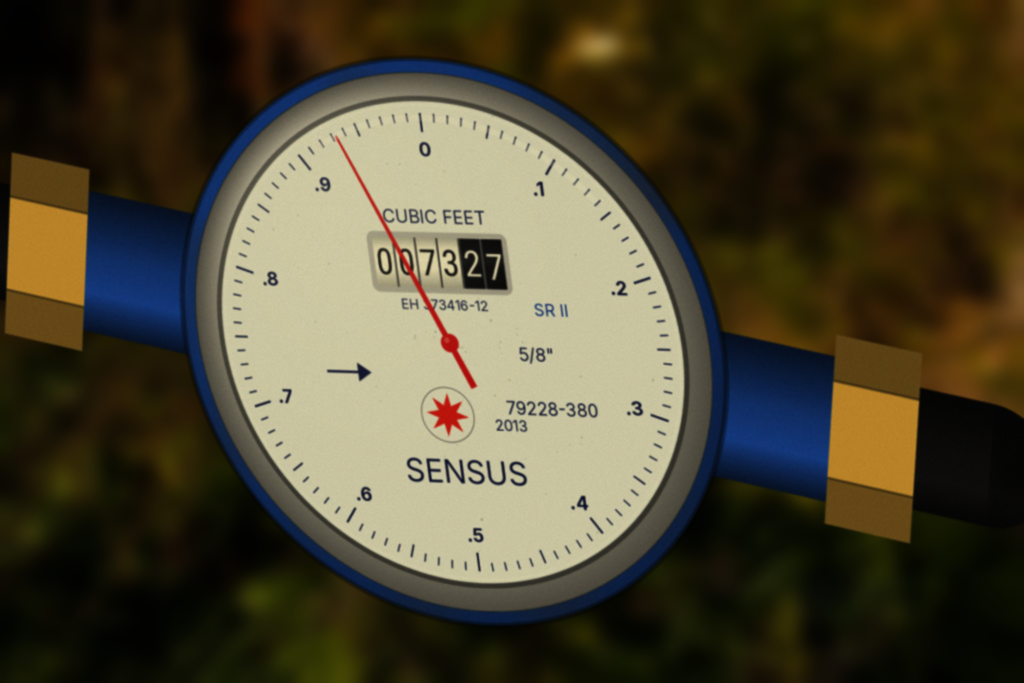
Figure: 7326.93 ft³
